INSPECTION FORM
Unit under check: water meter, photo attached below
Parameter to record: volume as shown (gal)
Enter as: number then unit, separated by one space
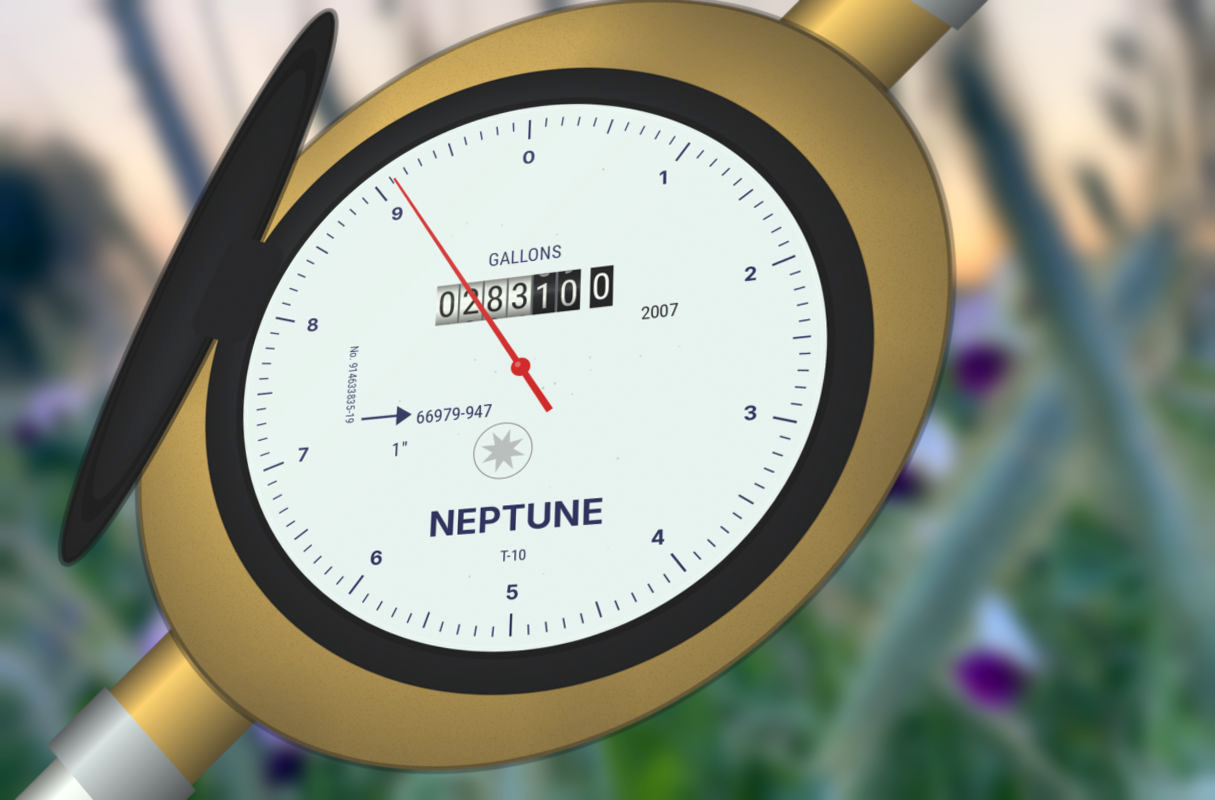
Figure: 283099.1 gal
